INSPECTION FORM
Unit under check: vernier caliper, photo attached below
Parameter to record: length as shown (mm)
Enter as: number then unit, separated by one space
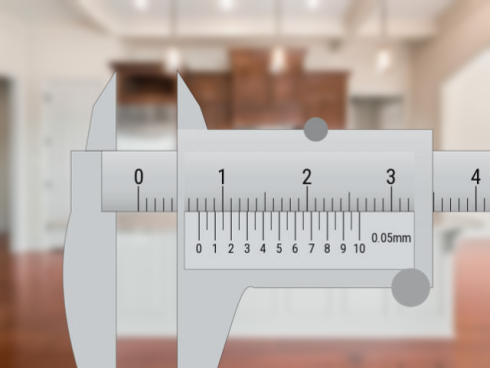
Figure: 7.2 mm
